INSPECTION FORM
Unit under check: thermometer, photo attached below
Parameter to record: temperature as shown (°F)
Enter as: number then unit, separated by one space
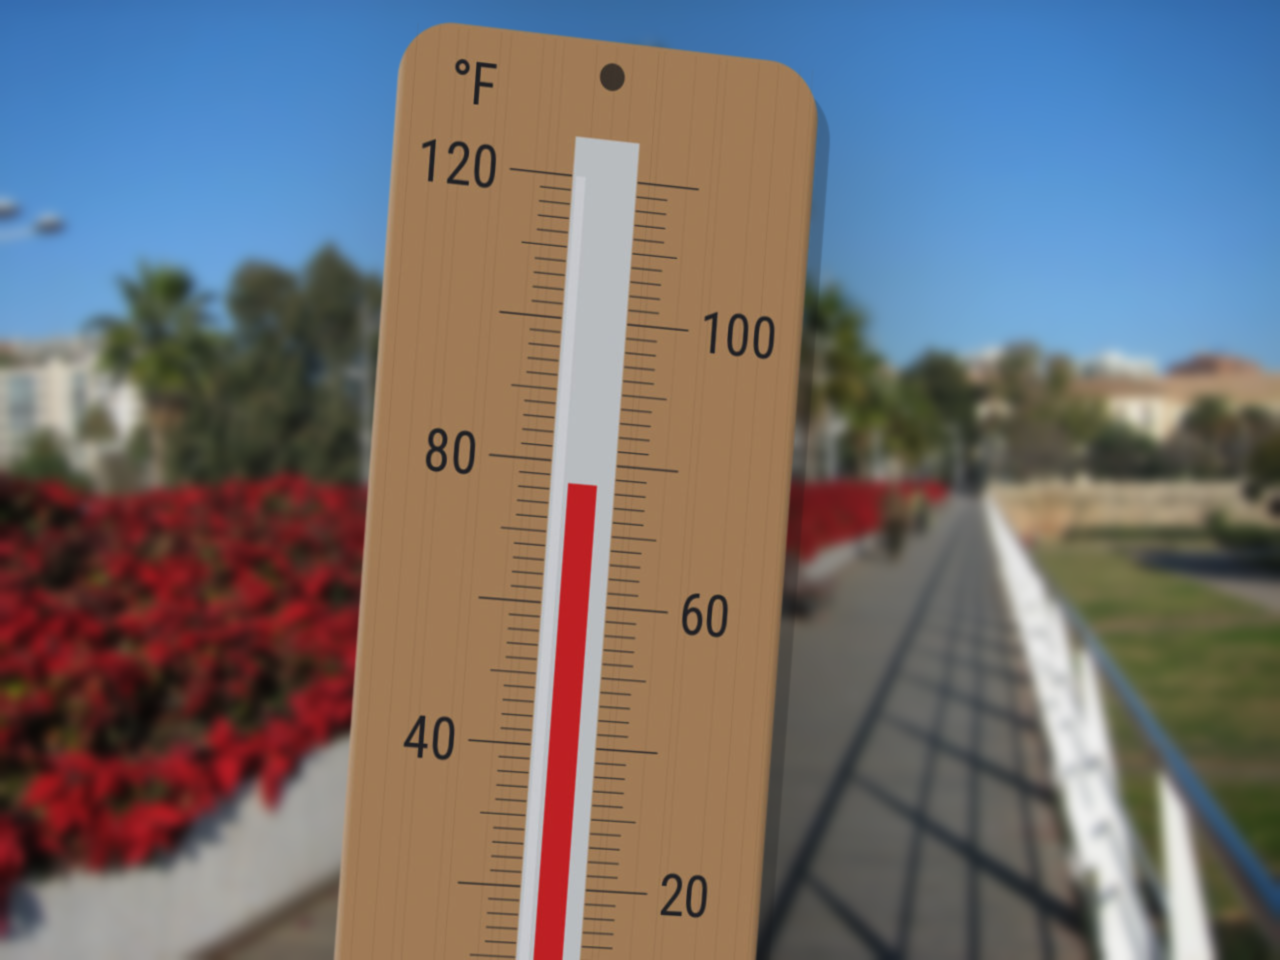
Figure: 77 °F
